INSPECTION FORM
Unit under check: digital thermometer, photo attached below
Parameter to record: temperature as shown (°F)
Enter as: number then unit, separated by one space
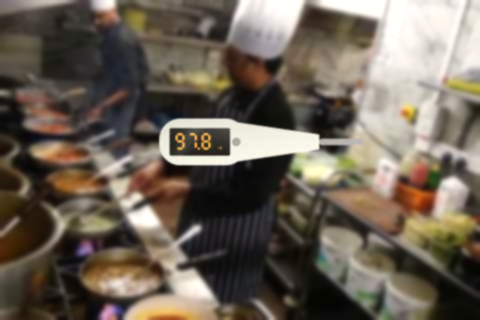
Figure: 97.8 °F
